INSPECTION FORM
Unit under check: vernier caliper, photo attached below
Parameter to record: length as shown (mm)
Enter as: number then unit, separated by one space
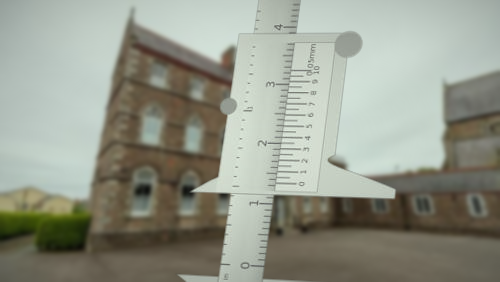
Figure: 13.4 mm
